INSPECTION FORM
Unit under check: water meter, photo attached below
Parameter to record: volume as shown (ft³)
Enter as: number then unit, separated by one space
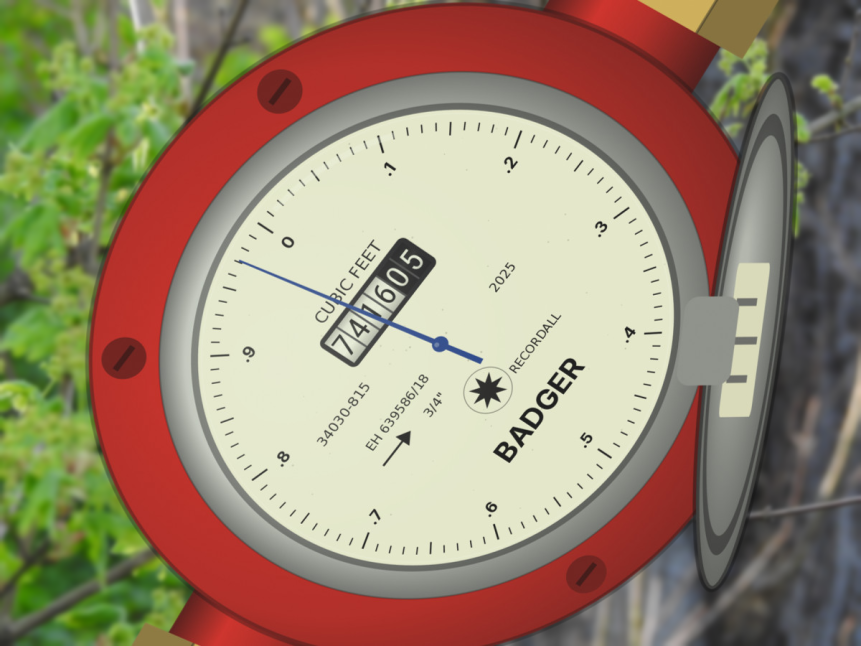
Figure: 741604.97 ft³
